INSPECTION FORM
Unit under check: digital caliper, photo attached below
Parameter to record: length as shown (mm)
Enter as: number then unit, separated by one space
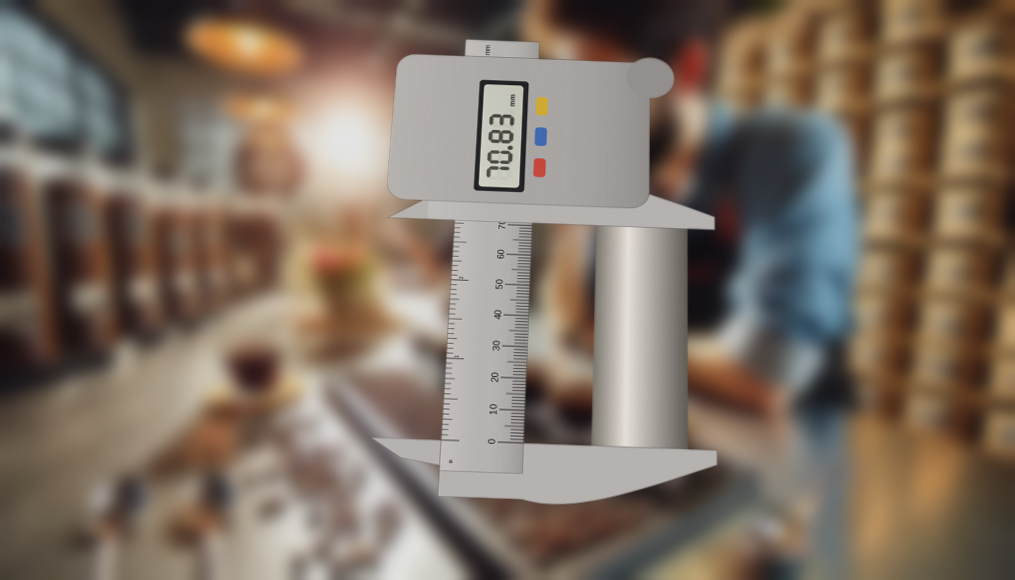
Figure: 70.83 mm
